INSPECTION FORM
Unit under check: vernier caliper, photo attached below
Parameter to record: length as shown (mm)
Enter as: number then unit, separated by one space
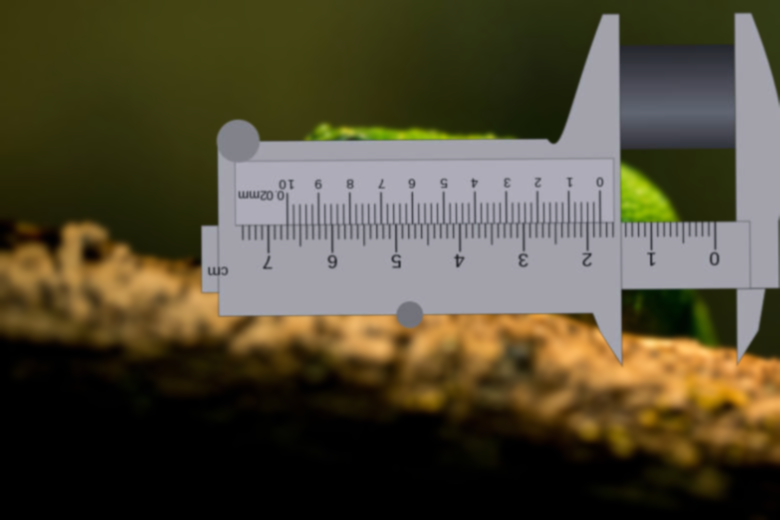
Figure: 18.0 mm
